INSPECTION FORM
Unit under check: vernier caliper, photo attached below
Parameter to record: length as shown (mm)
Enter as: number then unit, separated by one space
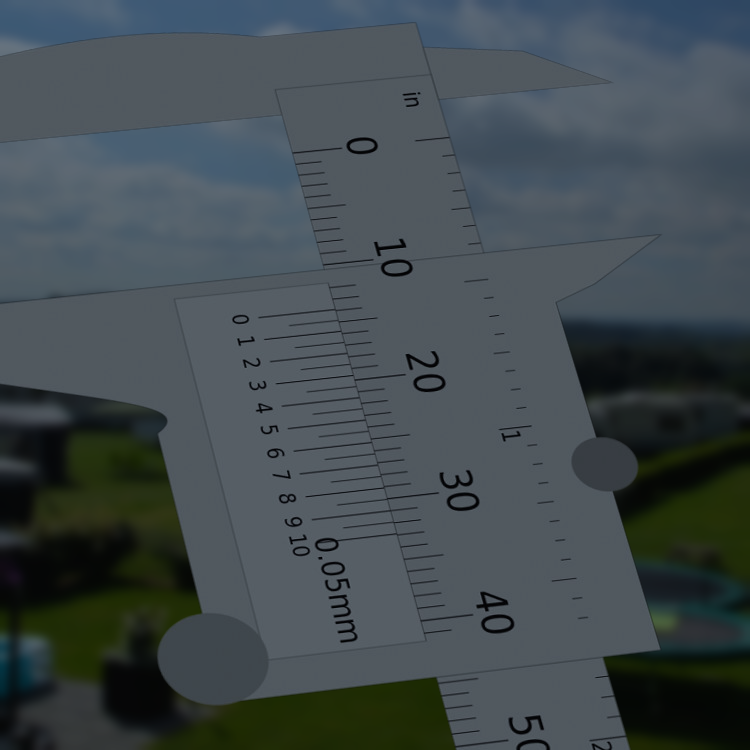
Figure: 13.9 mm
